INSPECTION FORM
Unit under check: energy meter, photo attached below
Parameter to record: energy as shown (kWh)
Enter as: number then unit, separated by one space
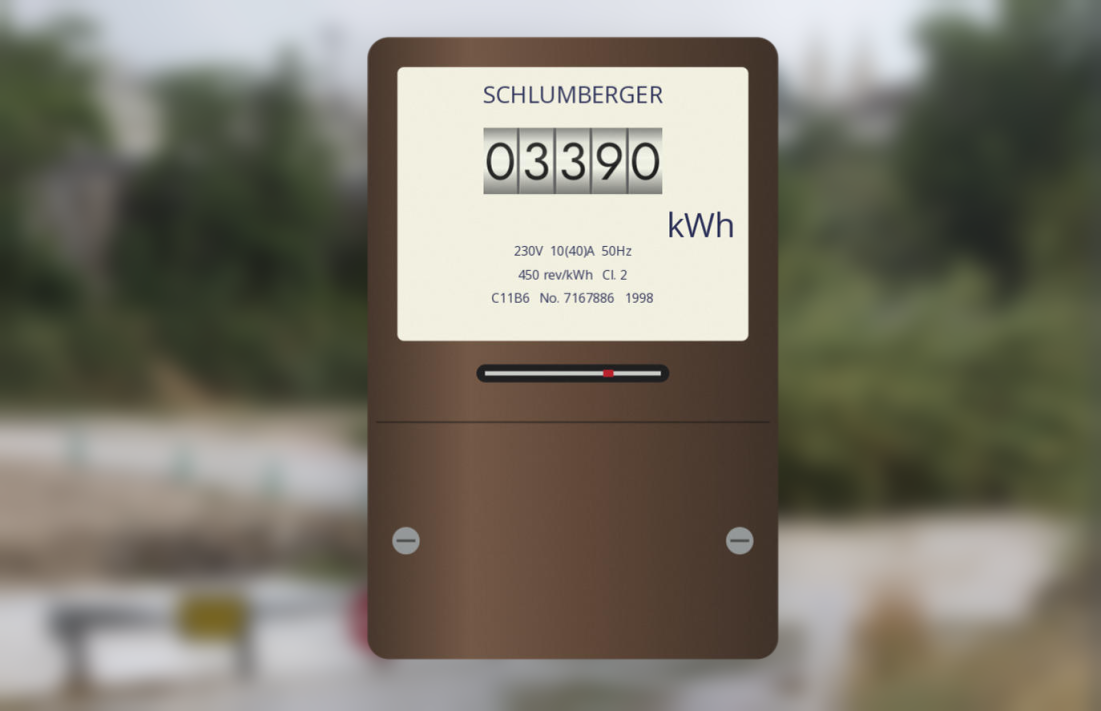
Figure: 3390 kWh
